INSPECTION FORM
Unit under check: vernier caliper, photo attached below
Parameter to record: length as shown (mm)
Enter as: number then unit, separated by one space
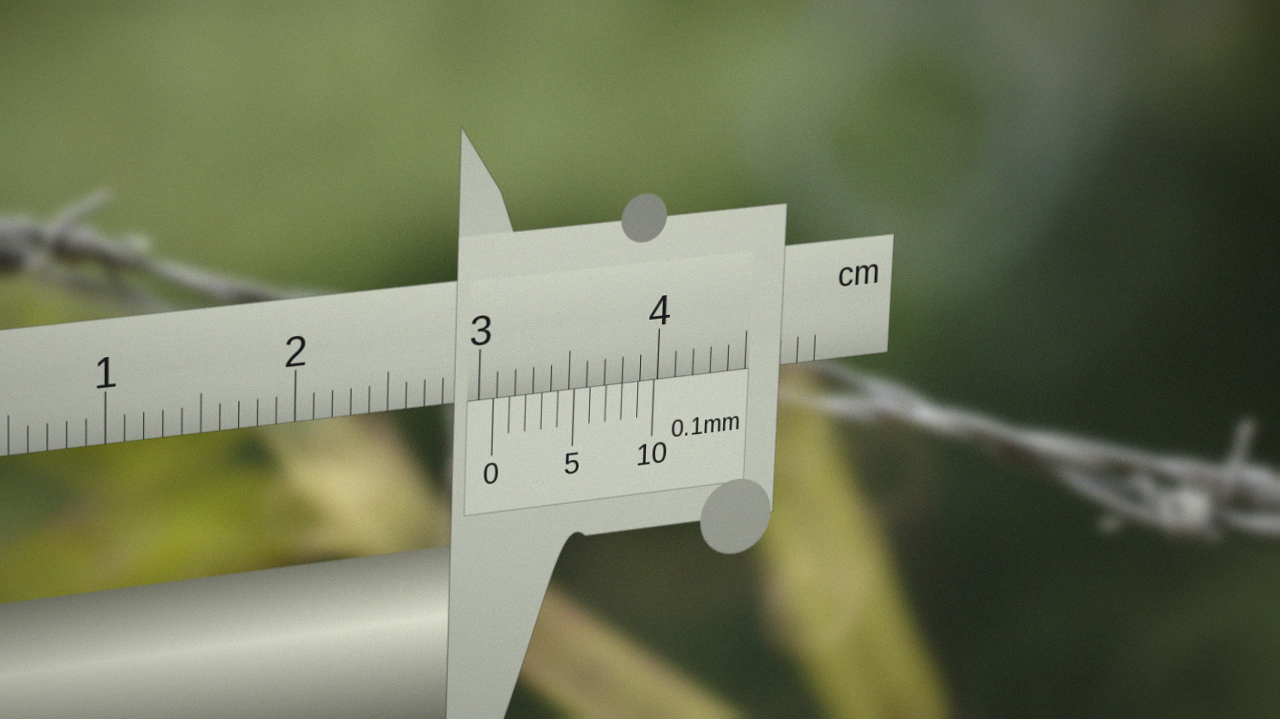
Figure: 30.8 mm
